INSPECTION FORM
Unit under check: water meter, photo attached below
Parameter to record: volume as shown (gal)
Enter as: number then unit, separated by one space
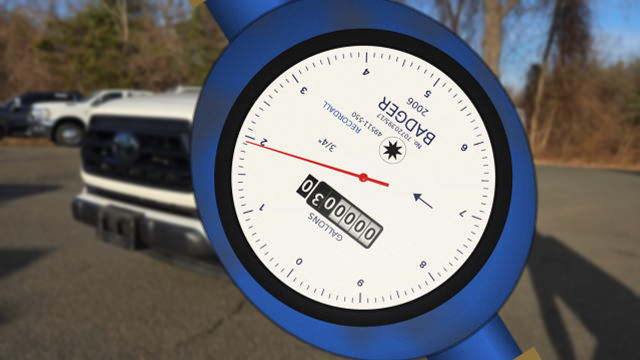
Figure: 31.9 gal
